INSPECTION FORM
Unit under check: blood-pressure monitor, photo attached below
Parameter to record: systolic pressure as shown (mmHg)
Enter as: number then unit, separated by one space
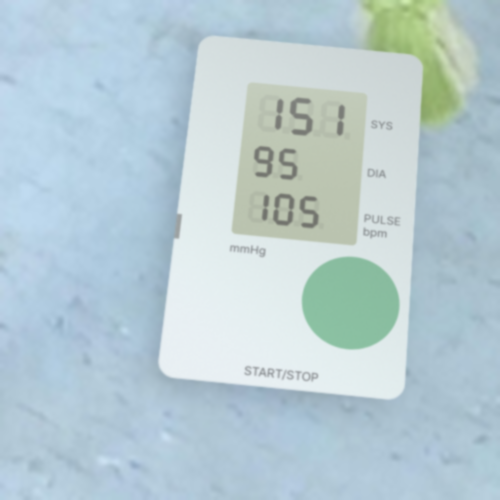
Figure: 151 mmHg
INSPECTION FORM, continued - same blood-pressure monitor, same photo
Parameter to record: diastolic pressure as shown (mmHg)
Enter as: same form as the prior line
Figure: 95 mmHg
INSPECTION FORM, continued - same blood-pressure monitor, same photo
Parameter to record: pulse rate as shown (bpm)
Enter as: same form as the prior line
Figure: 105 bpm
